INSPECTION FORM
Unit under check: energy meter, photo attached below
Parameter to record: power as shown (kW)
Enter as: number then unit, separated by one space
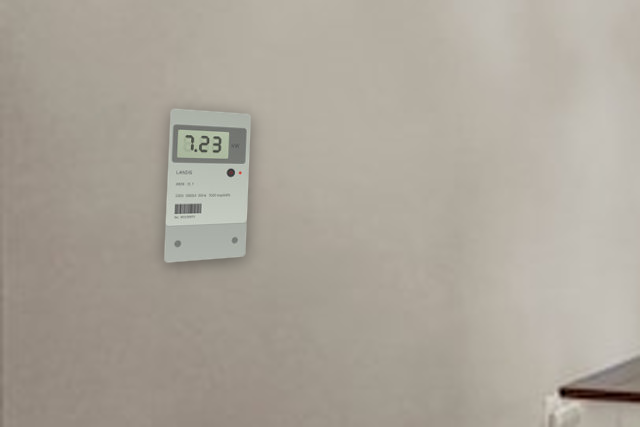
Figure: 7.23 kW
